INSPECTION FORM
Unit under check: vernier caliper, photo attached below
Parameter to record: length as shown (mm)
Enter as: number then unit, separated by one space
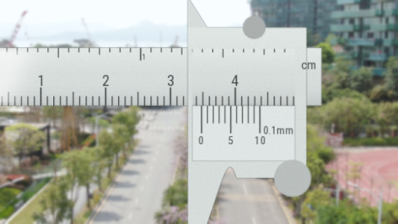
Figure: 34.8 mm
